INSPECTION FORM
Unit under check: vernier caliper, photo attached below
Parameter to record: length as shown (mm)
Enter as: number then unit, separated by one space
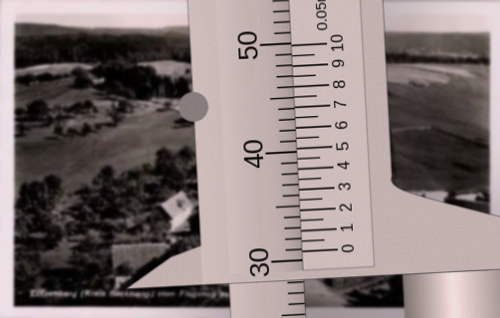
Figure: 30.8 mm
